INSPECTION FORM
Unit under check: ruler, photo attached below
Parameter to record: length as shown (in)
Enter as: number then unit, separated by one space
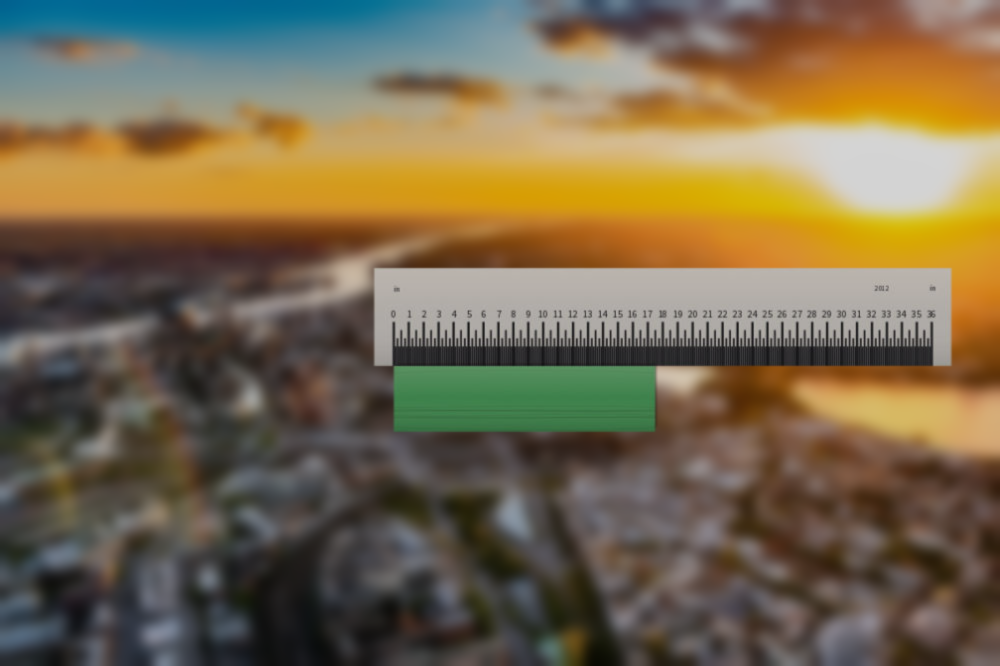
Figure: 17.5 in
